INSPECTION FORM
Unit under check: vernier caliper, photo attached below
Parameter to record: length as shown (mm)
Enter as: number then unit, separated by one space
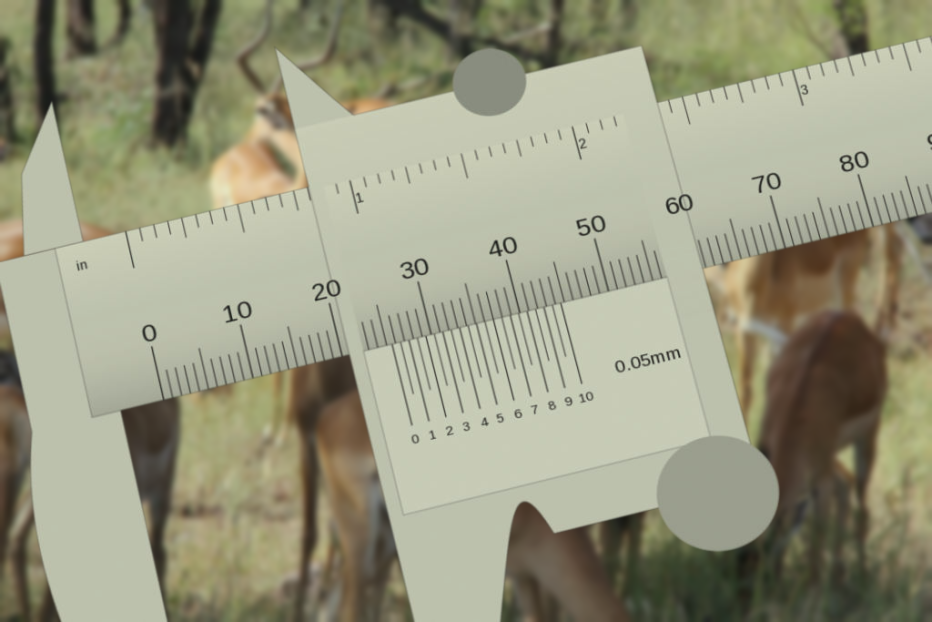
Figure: 25.6 mm
